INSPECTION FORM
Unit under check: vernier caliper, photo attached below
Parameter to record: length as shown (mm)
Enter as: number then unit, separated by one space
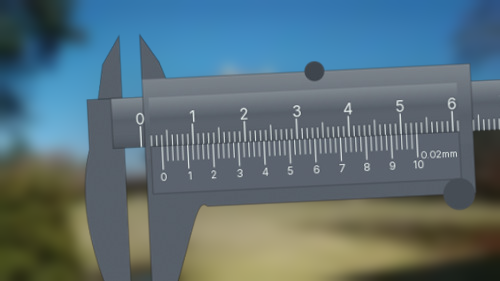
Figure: 4.0 mm
